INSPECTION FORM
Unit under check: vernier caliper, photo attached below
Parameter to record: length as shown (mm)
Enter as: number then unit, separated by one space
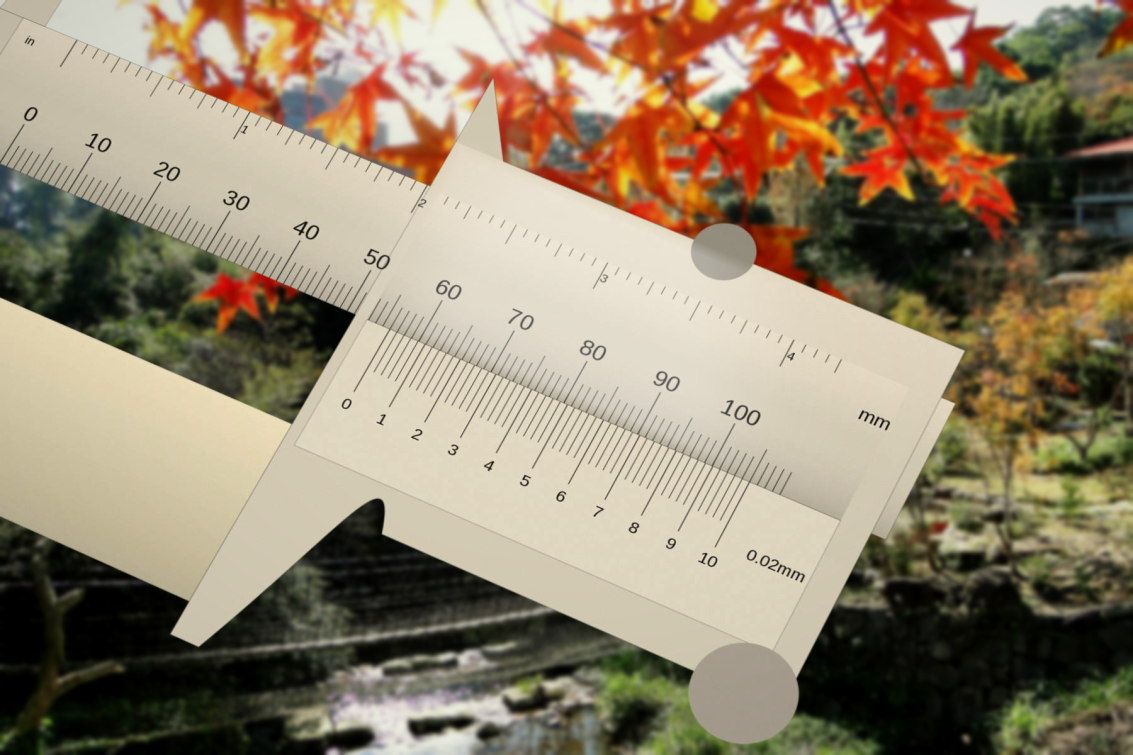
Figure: 56.0 mm
